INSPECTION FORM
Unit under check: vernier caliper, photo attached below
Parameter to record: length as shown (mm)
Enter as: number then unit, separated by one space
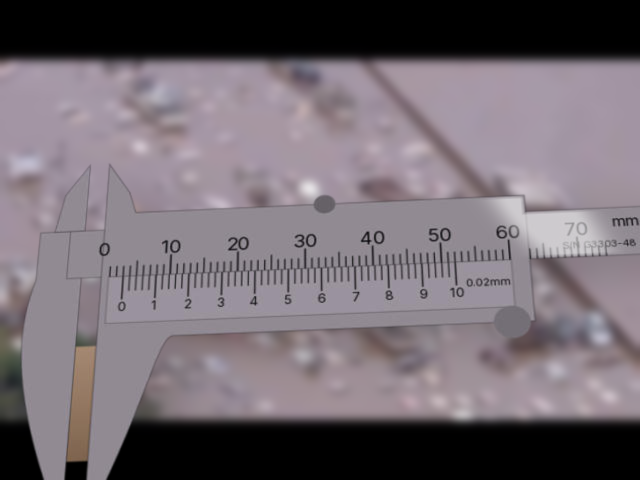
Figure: 3.0 mm
